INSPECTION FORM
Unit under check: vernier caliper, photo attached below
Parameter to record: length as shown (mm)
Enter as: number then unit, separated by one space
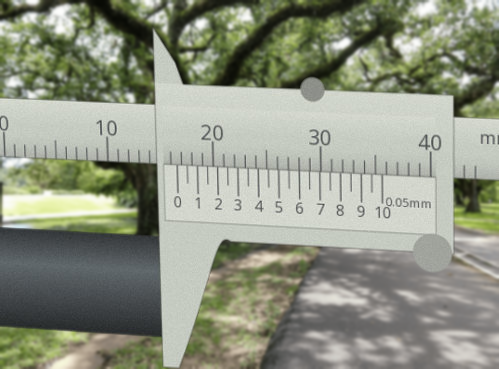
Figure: 16.6 mm
